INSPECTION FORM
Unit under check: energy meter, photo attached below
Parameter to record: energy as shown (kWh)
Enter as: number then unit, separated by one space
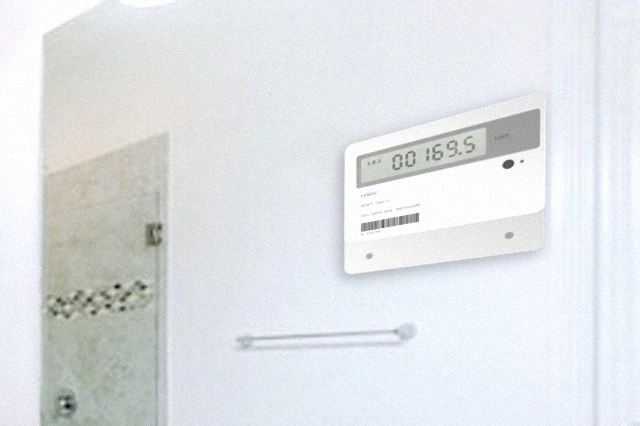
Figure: 169.5 kWh
